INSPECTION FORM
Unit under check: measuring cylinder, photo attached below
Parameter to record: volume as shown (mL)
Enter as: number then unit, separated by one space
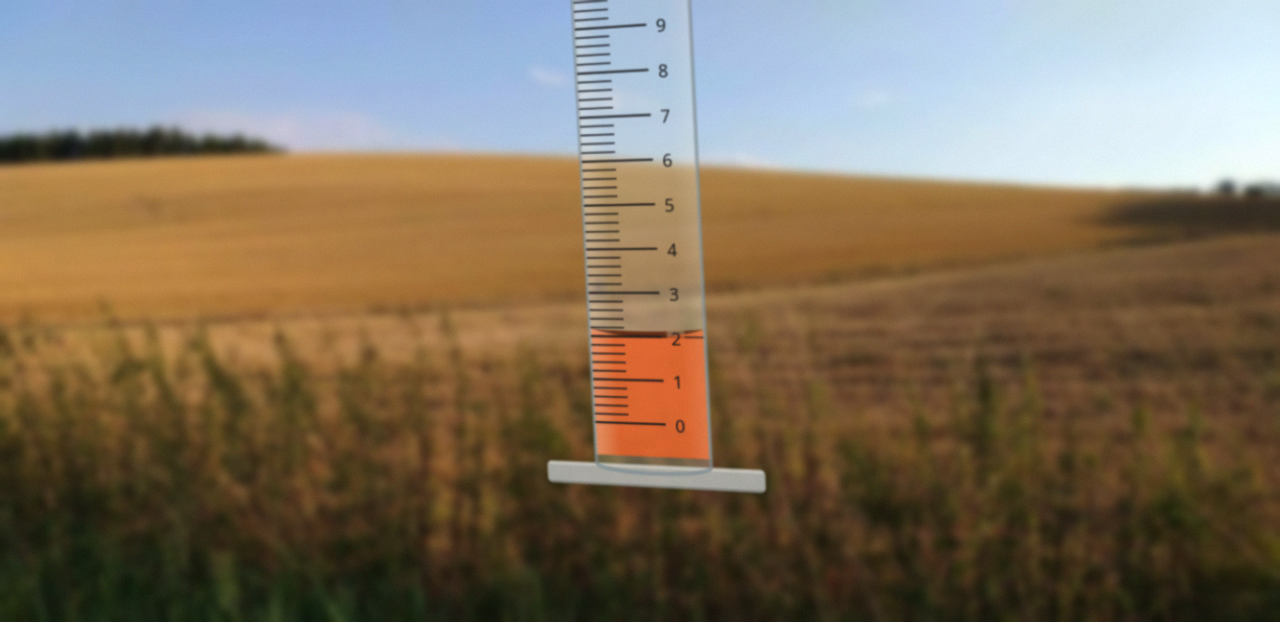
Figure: 2 mL
